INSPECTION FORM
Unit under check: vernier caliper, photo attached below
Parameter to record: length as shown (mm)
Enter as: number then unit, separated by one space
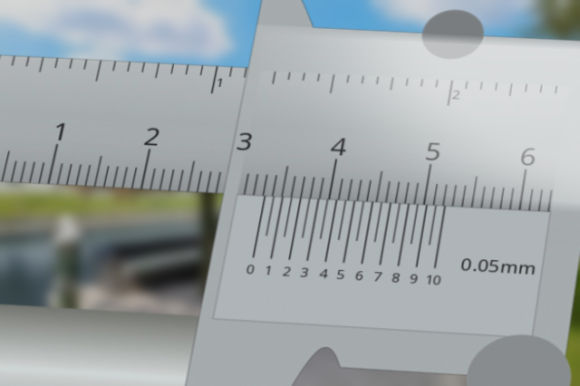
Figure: 33.2 mm
